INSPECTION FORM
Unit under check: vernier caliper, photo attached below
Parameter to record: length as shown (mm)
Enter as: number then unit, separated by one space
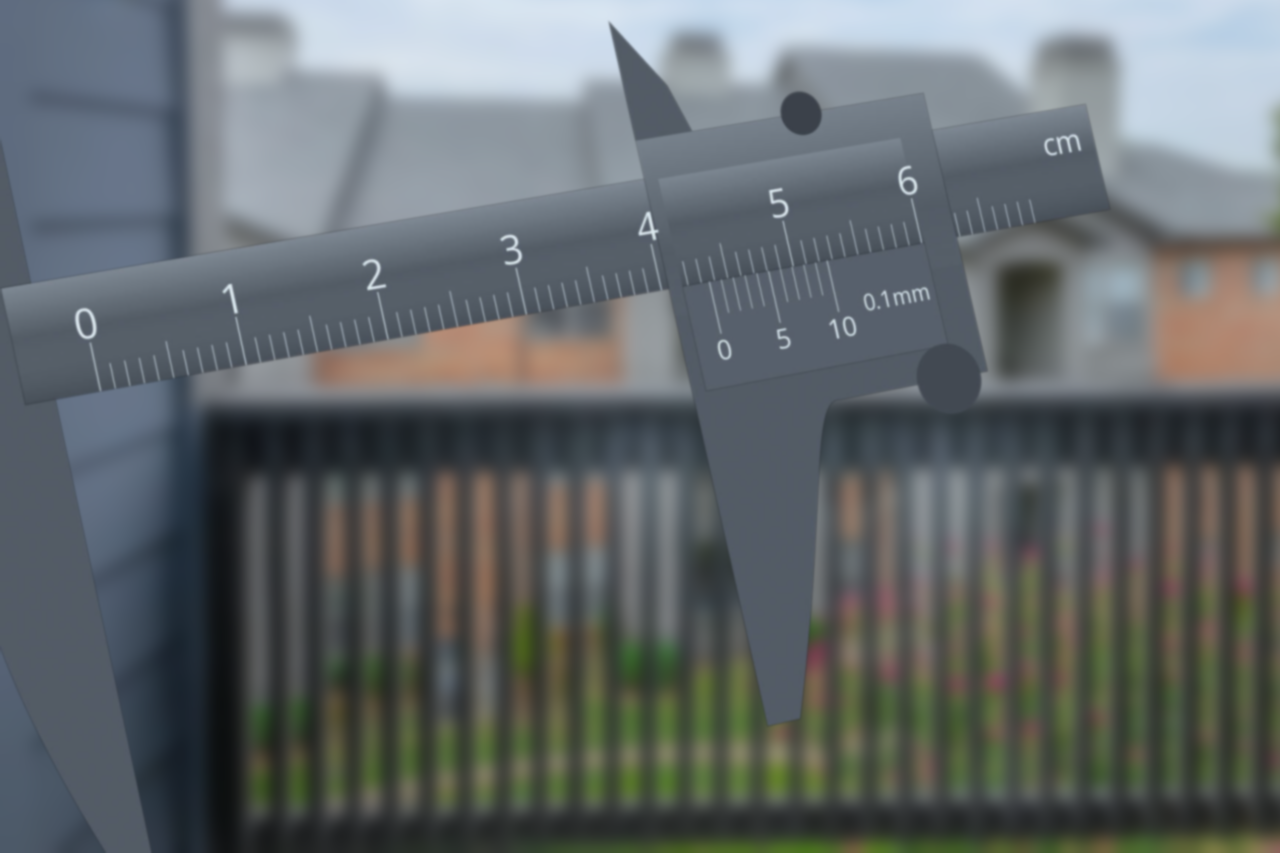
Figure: 43.6 mm
